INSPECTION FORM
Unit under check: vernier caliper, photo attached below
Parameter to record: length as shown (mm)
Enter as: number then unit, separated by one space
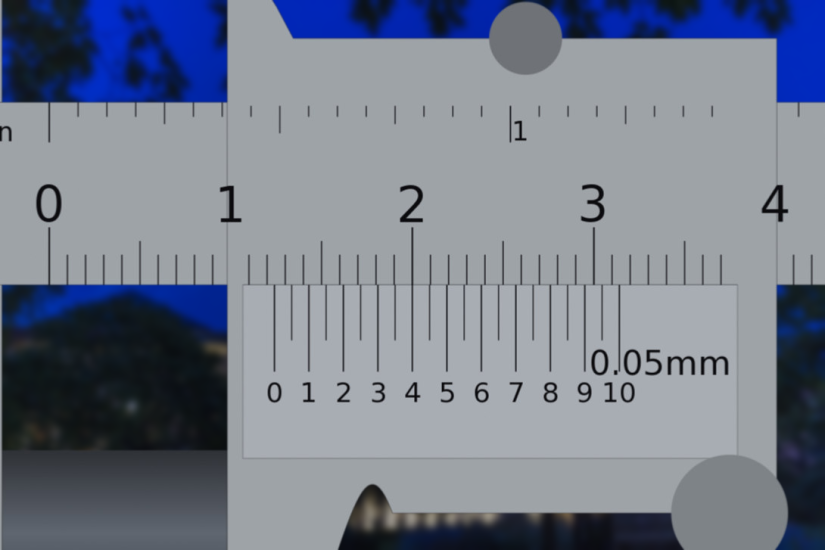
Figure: 12.4 mm
